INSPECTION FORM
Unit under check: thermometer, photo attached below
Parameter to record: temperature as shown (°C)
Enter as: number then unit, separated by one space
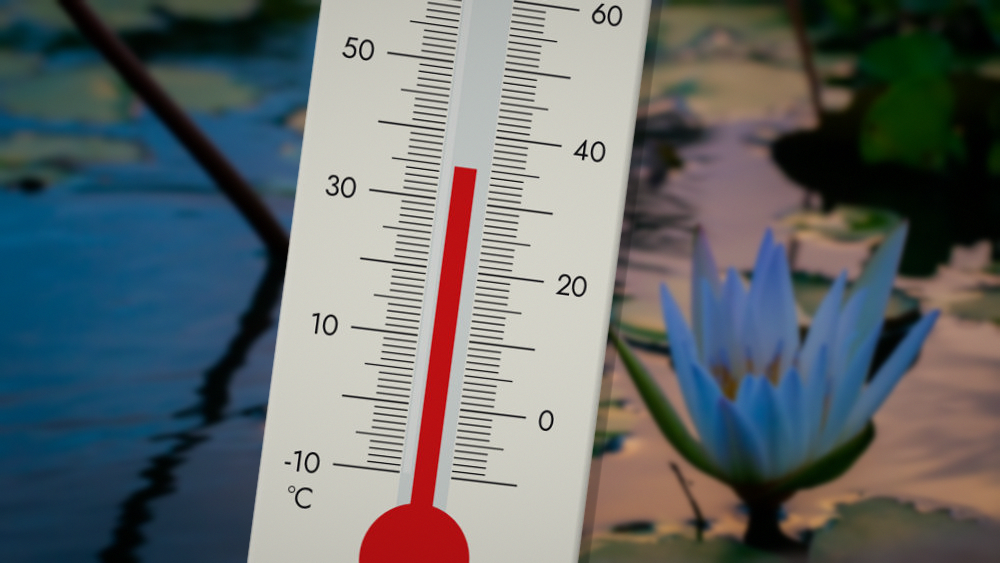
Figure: 35 °C
